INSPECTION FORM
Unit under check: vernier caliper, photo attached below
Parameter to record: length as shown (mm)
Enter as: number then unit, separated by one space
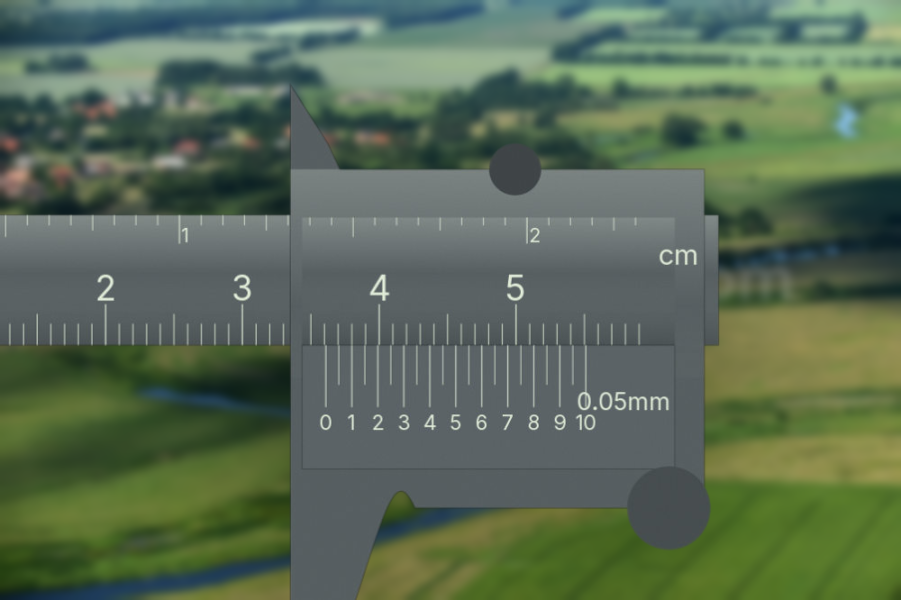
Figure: 36.1 mm
